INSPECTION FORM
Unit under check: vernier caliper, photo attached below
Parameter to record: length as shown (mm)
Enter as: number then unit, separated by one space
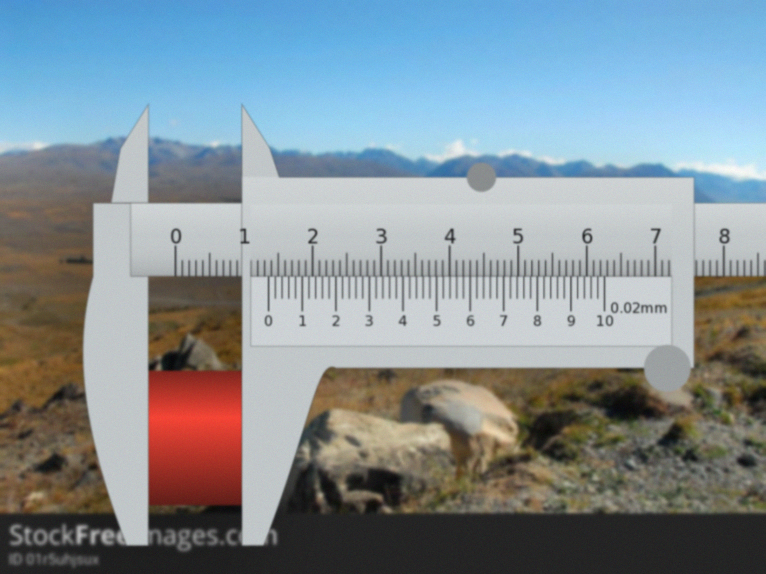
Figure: 13.6 mm
